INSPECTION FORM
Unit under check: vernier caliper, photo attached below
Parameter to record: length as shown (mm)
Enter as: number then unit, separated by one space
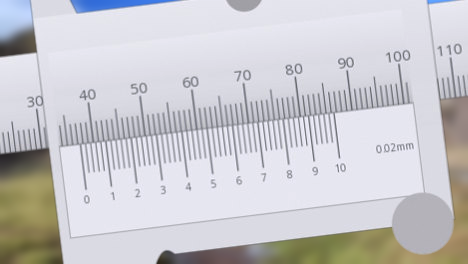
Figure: 37.5 mm
